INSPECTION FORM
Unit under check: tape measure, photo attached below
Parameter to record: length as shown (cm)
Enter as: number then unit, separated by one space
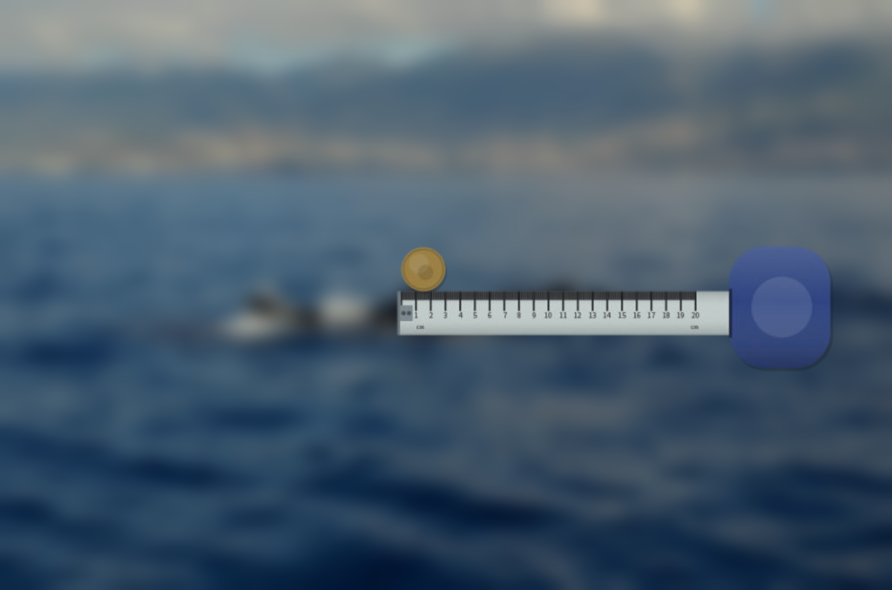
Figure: 3 cm
